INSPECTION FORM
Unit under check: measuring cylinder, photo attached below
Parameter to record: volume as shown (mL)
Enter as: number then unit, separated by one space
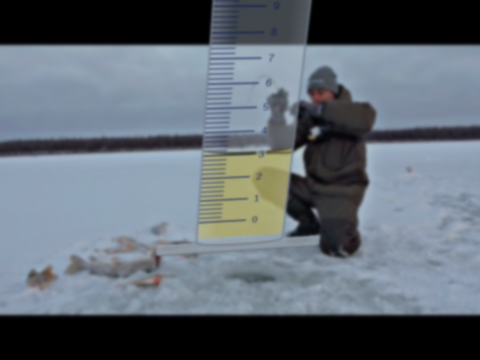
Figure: 3 mL
